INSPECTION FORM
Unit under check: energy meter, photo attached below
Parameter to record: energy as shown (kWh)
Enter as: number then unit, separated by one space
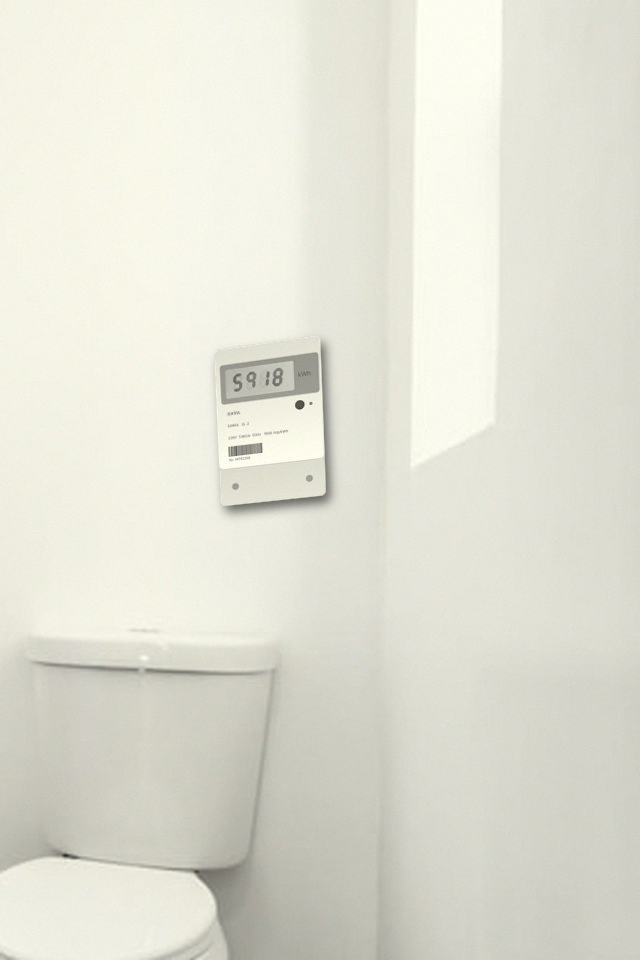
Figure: 5918 kWh
